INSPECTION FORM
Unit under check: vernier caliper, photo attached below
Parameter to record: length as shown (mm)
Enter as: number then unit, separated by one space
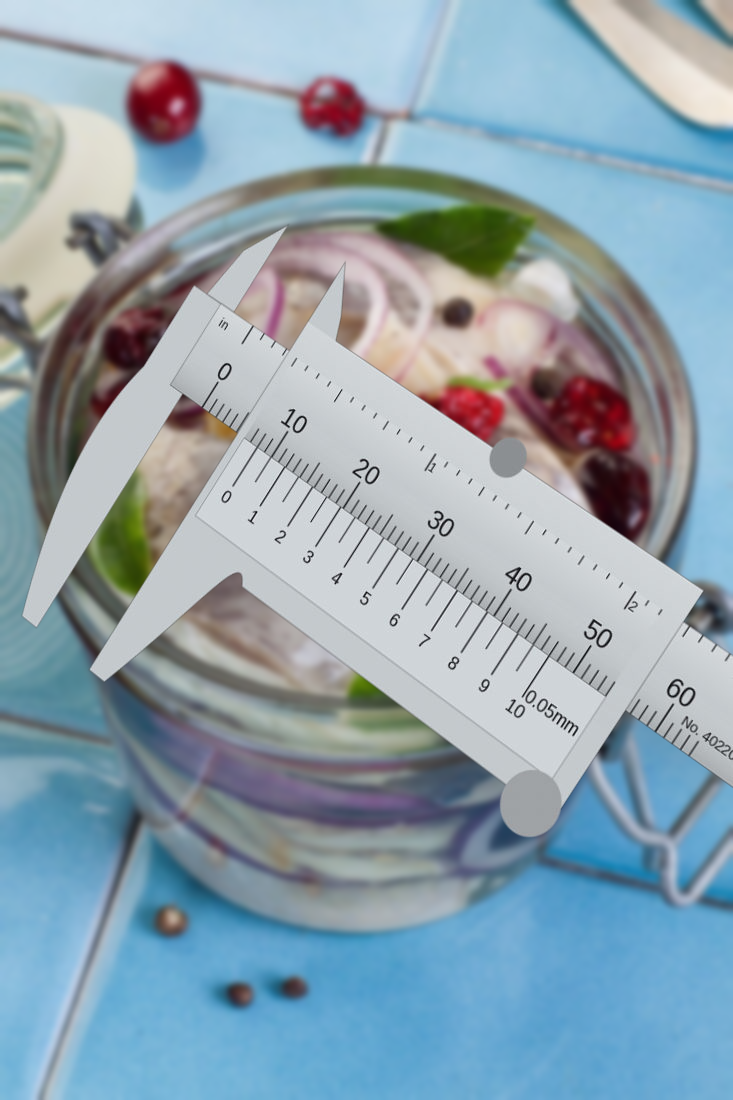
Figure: 8.0 mm
